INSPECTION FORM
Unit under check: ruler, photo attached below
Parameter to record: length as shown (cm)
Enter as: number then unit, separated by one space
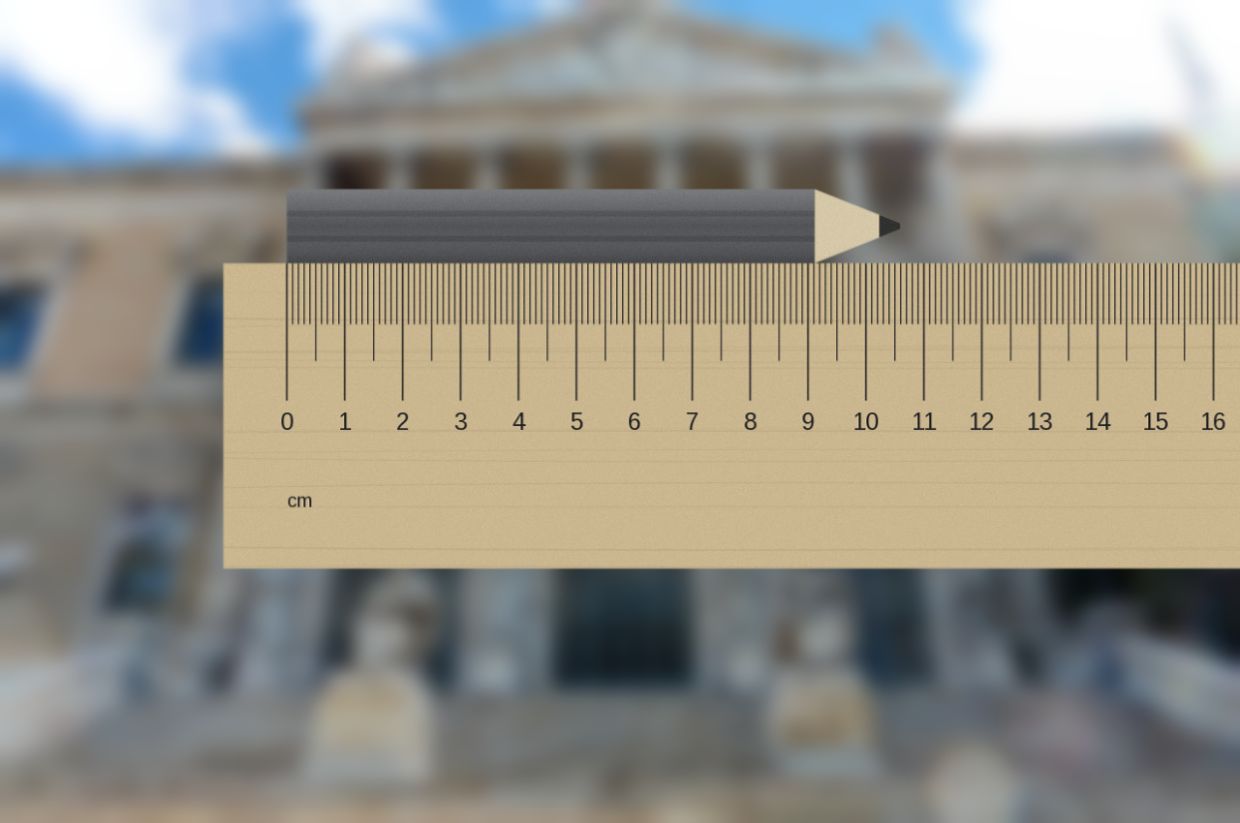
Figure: 10.6 cm
